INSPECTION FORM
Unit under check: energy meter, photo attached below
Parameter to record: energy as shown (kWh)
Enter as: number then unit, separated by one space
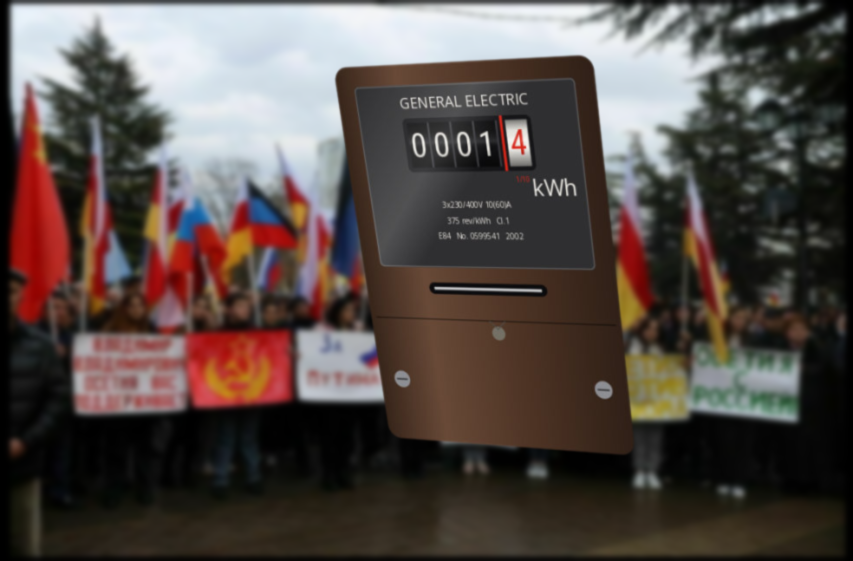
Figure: 1.4 kWh
